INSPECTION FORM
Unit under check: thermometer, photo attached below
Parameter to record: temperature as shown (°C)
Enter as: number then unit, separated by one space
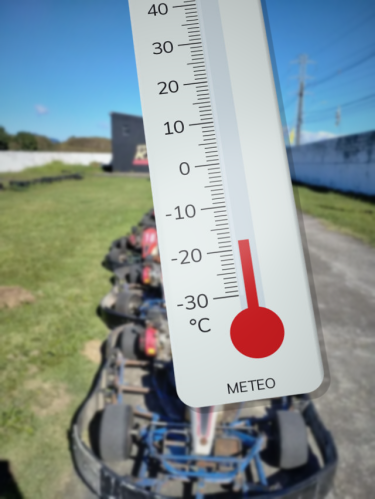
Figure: -18 °C
